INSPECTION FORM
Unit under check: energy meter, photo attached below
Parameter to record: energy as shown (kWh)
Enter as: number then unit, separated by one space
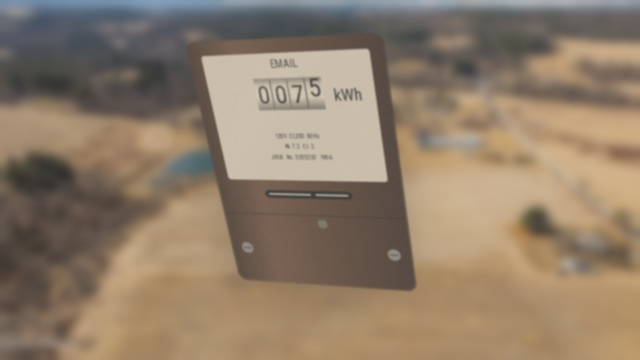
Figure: 75 kWh
